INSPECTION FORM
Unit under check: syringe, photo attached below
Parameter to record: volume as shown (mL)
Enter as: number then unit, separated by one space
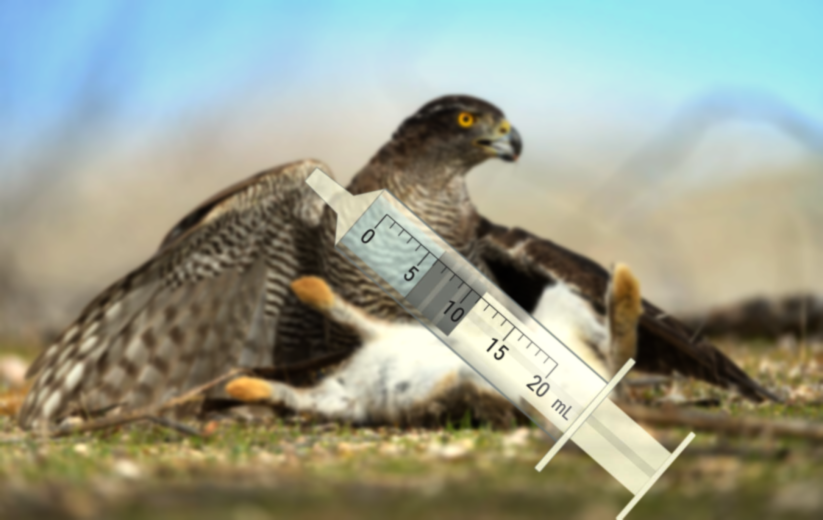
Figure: 6 mL
